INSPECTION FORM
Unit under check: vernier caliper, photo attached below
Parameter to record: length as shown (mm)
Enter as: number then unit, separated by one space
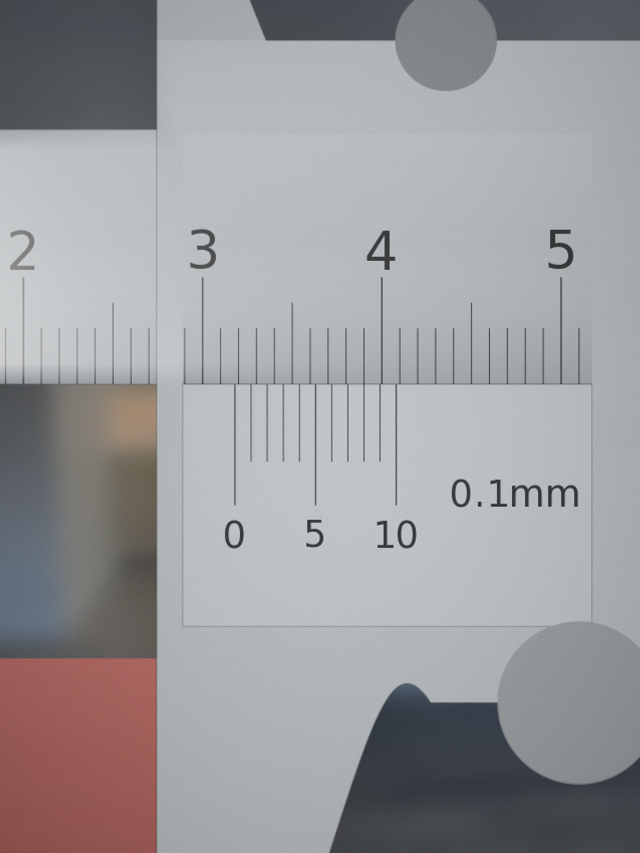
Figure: 31.8 mm
